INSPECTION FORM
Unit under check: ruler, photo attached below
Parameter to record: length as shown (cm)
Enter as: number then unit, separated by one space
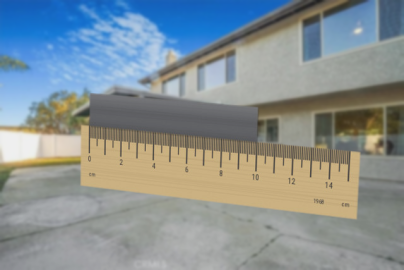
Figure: 10 cm
